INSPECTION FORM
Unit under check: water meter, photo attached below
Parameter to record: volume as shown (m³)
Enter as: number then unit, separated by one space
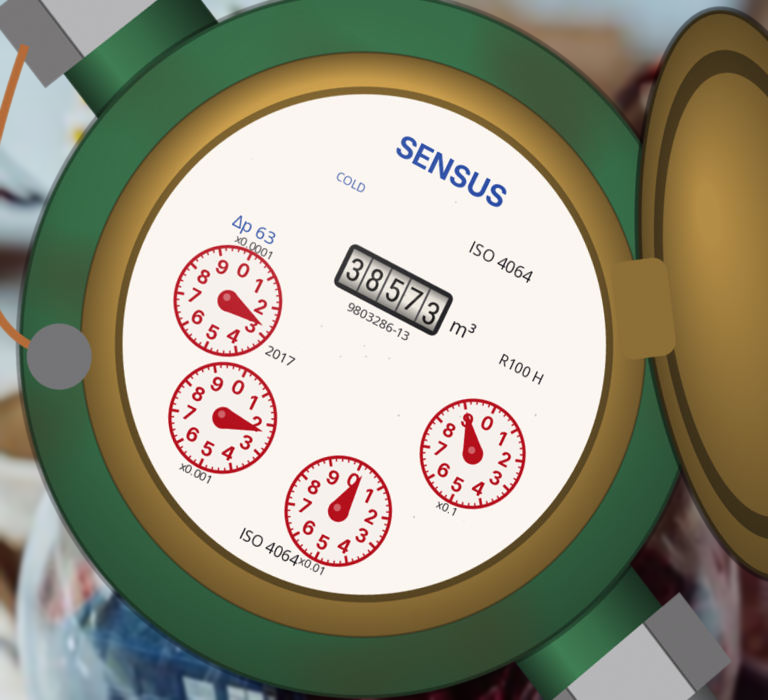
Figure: 38572.9022 m³
